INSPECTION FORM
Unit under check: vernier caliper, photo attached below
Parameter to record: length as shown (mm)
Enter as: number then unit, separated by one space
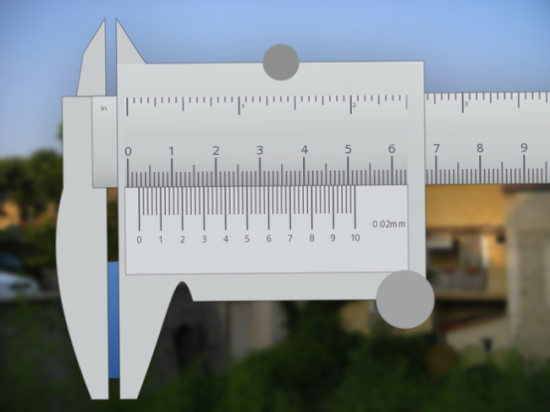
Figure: 2.5 mm
